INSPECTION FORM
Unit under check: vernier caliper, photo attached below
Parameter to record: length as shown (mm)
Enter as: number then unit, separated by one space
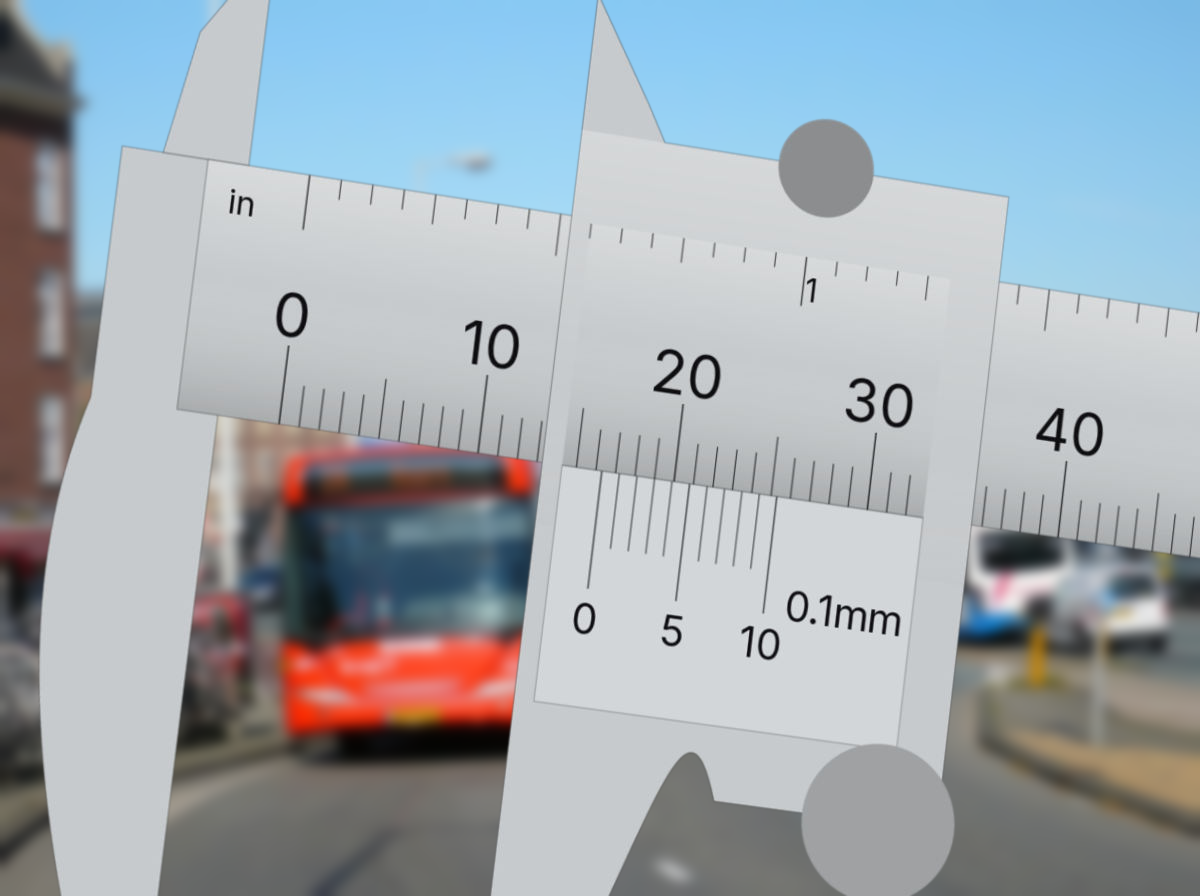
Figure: 16.3 mm
